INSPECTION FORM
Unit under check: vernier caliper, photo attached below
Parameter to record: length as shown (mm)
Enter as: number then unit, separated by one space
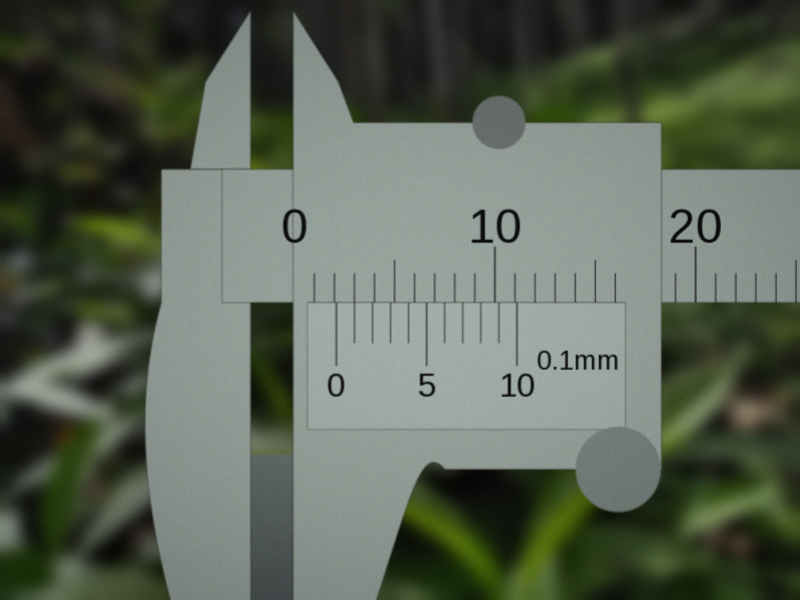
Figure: 2.1 mm
